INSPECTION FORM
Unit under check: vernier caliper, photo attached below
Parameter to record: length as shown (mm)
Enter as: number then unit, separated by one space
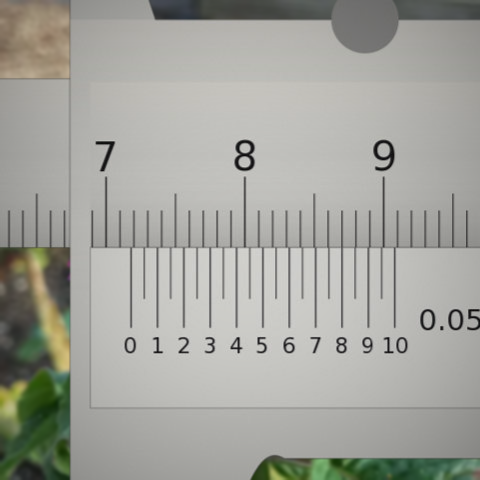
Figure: 71.8 mm
